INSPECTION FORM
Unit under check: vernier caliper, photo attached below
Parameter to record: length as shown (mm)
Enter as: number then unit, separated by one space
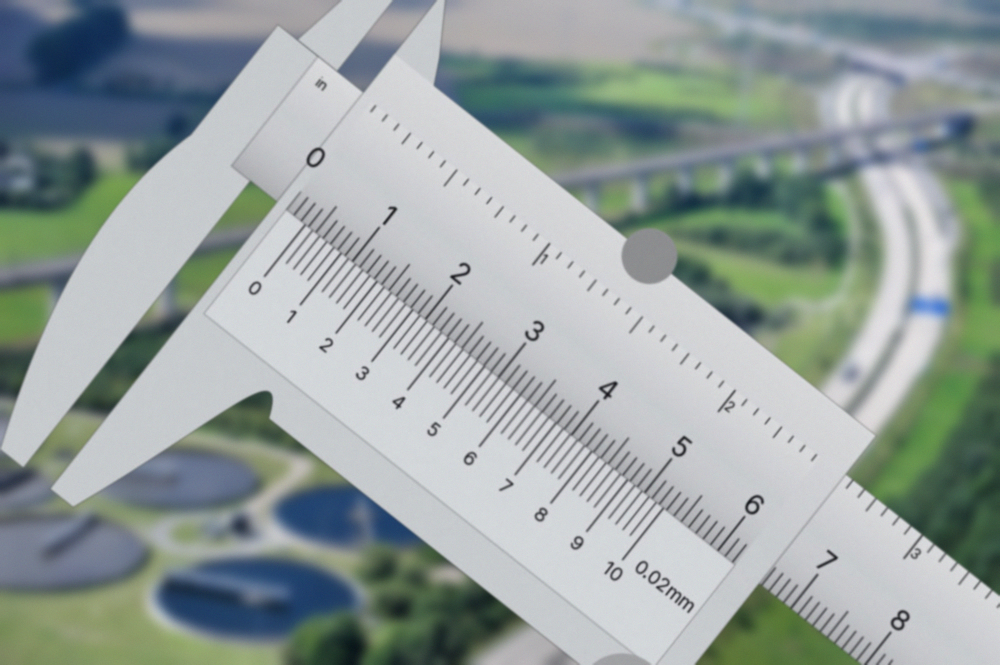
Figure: 3.6 mm
